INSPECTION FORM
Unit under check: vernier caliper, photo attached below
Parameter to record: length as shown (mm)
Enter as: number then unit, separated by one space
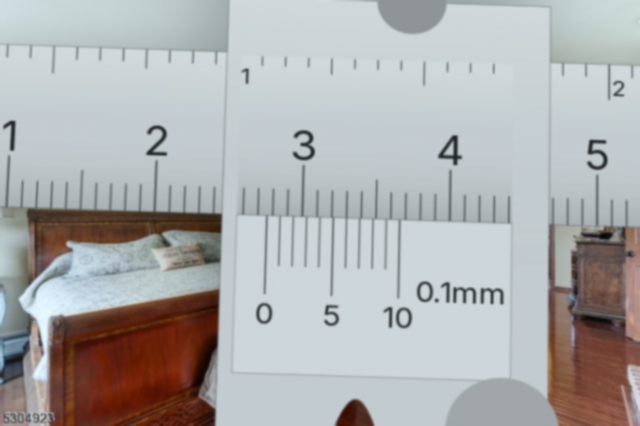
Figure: 27.6 mm
